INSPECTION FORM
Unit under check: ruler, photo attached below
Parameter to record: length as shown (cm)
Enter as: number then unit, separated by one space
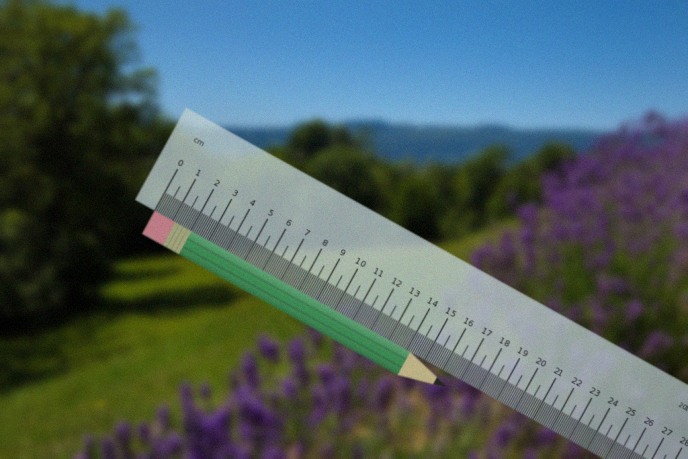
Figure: 16.5 cm
